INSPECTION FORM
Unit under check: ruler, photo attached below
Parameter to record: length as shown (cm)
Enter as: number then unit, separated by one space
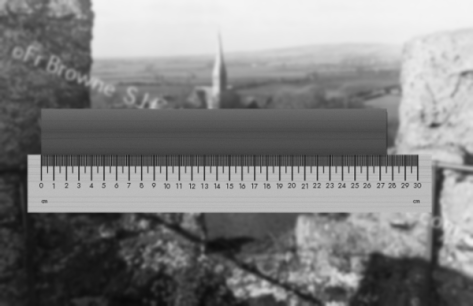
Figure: 27.5 cm
